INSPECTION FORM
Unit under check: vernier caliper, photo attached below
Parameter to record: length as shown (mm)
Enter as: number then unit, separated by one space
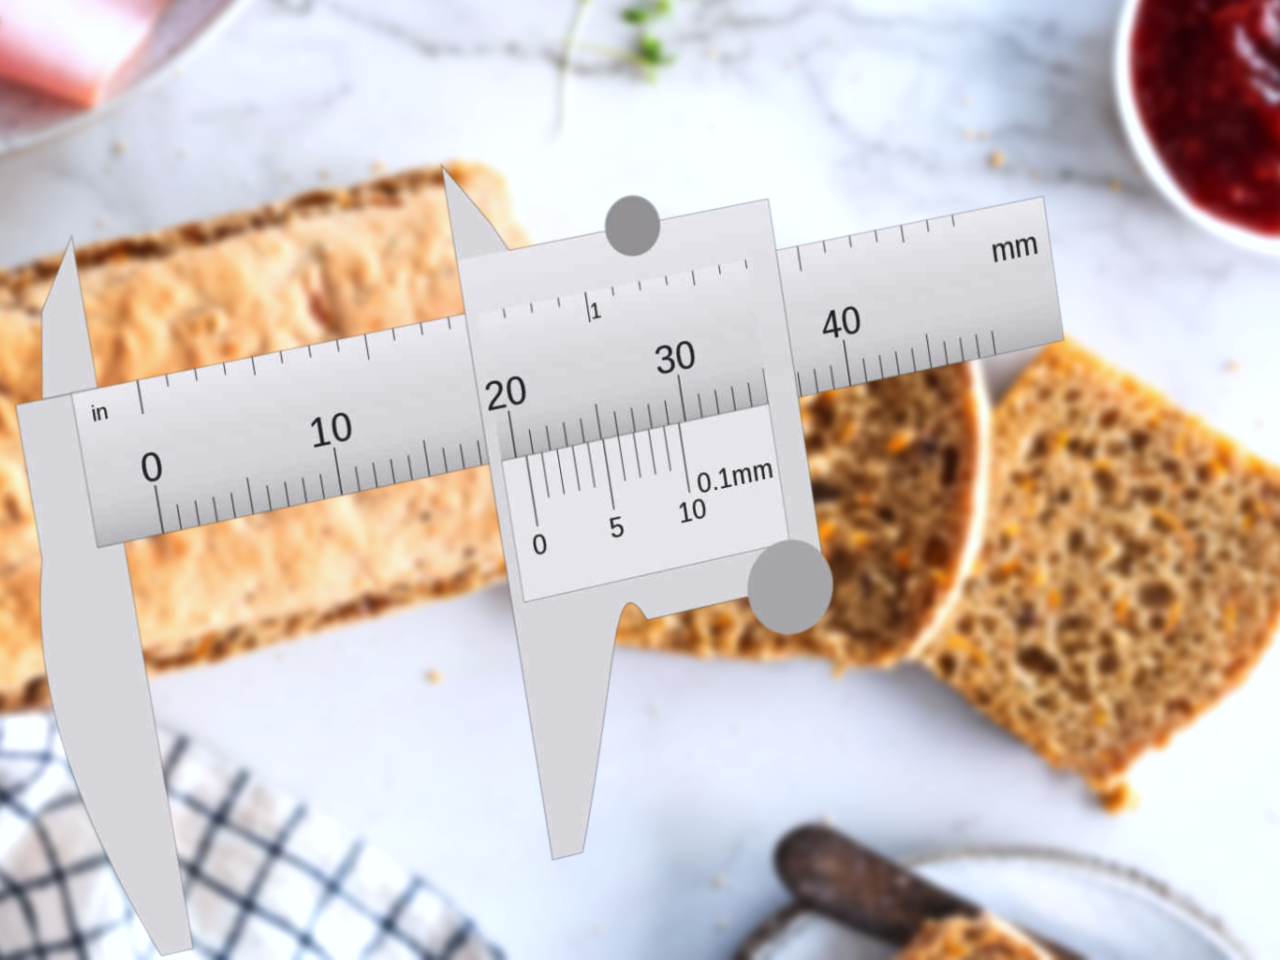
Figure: 20.6 mm
